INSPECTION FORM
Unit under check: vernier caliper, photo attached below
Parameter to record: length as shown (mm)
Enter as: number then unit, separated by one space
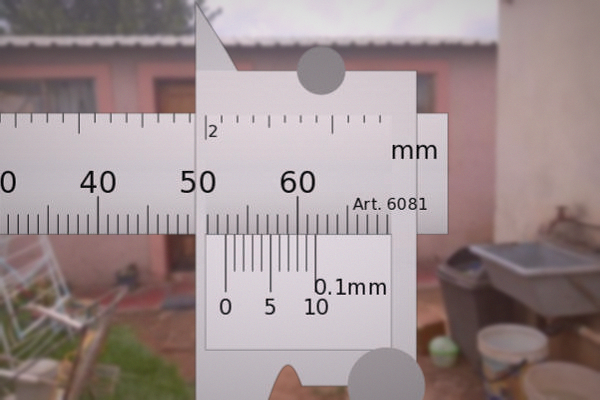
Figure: 52.8 mm
